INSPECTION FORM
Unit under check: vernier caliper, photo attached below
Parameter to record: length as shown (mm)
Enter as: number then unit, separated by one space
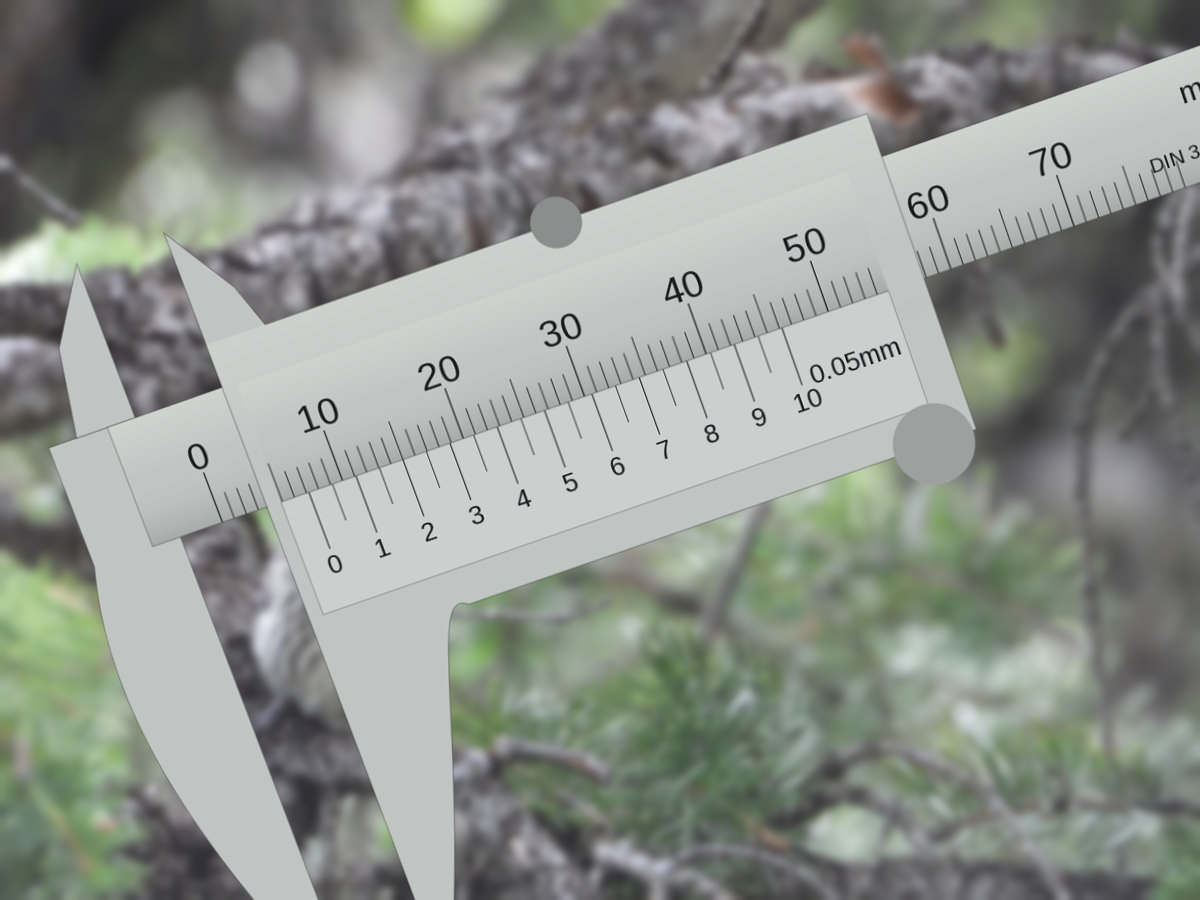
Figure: 7.2 mm
